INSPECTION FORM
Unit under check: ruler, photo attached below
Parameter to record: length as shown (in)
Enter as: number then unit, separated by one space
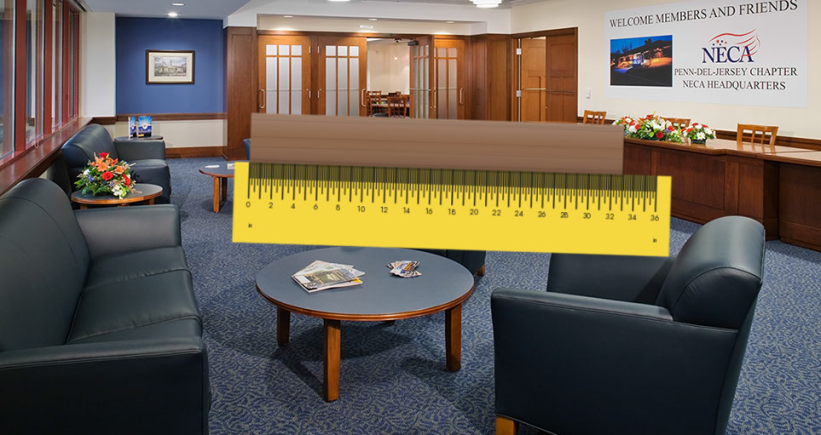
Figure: 33 in
